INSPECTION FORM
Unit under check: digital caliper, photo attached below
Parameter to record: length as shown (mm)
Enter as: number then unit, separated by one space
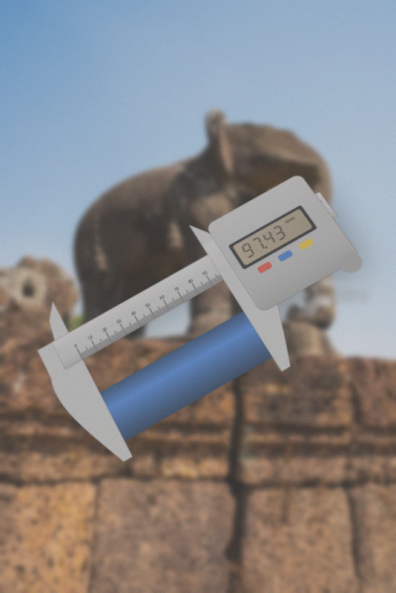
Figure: 97.43 mm
